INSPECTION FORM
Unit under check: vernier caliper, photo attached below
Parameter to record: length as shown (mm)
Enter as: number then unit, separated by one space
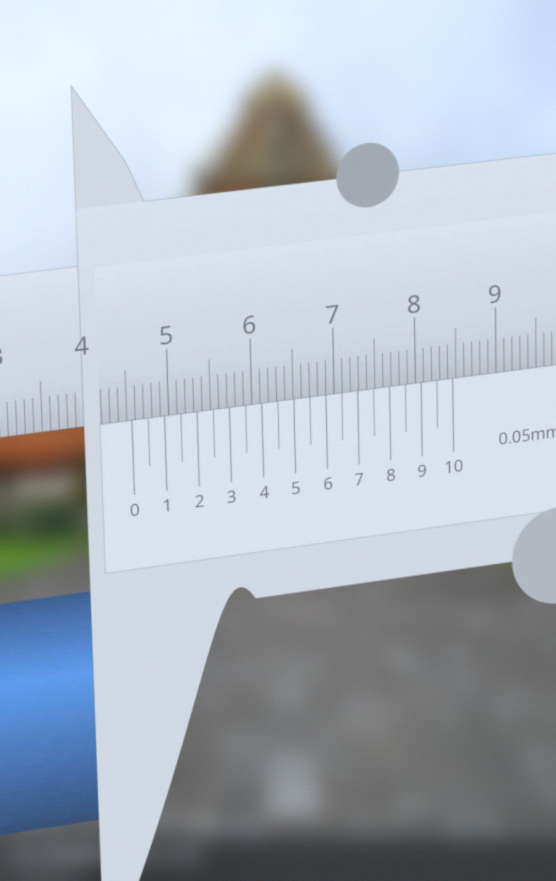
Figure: 45.6 mm
